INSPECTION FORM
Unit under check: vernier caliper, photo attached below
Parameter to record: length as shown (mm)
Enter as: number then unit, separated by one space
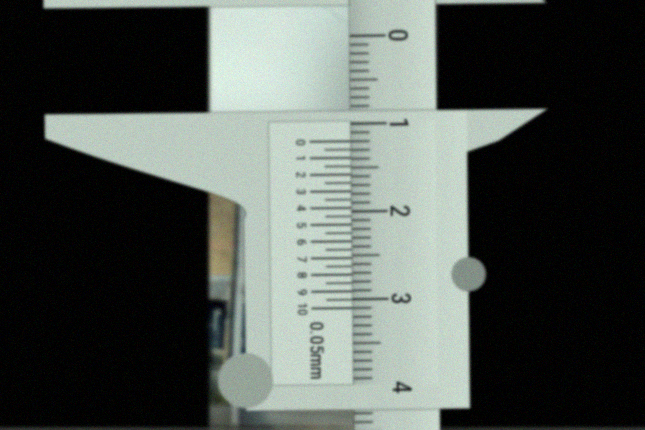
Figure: 12.0 mm
